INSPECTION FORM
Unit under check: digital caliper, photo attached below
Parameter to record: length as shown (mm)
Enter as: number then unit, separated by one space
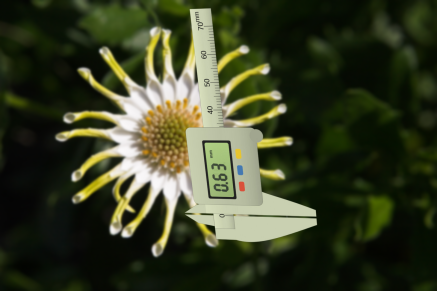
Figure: 0.63 mm
